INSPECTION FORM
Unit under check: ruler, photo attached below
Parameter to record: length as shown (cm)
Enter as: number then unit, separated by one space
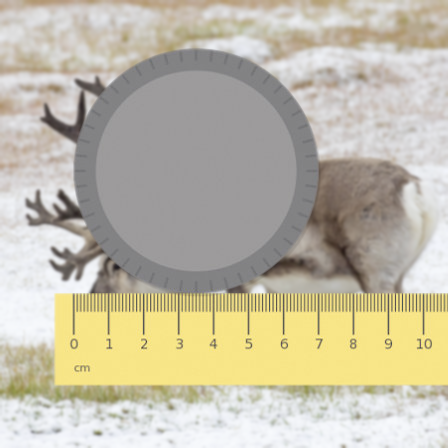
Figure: 7 cm
